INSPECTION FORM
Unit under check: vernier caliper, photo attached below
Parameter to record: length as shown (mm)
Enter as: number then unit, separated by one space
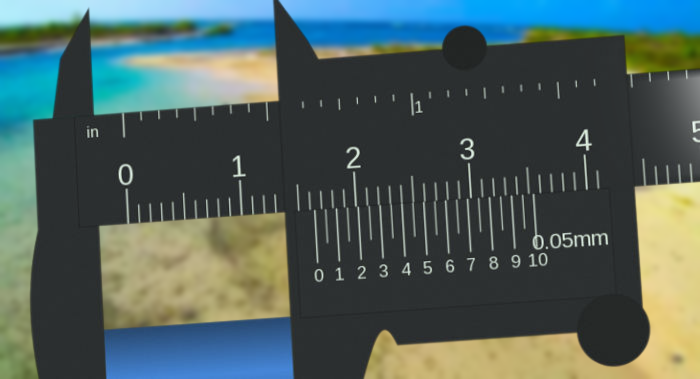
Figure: 16.4 mm
